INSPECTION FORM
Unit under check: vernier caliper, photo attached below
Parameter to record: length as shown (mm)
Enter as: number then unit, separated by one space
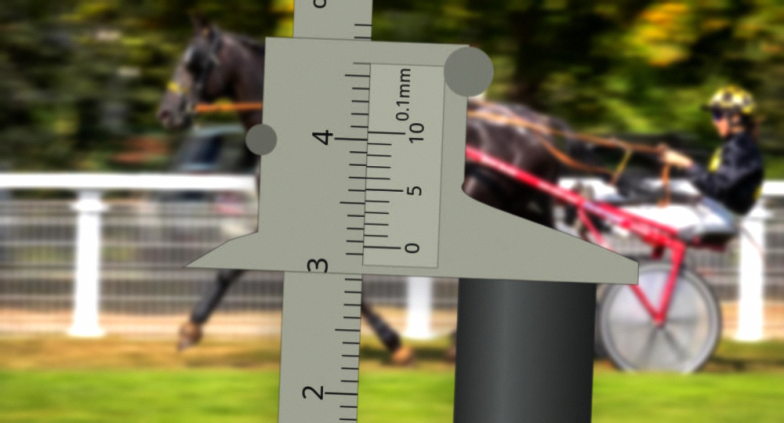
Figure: 31.6 mm
